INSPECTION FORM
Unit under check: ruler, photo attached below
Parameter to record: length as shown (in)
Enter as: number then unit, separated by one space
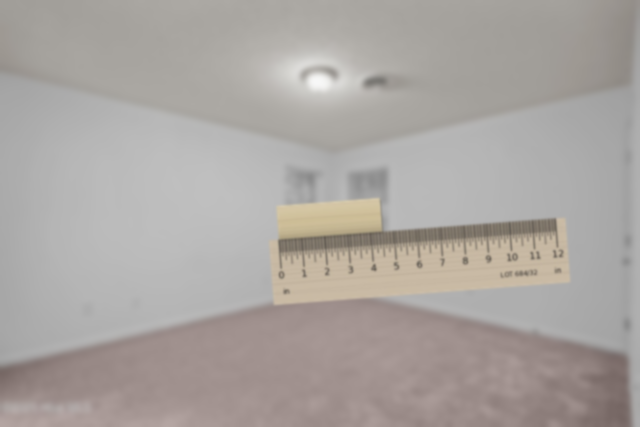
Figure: 4.5 in
